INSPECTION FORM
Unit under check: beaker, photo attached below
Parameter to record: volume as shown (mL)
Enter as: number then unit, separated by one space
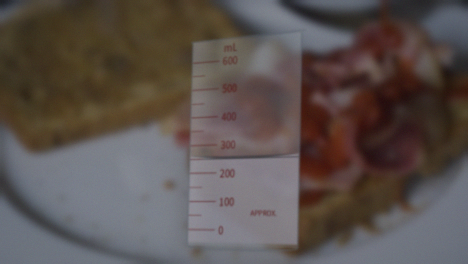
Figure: 250 mL
